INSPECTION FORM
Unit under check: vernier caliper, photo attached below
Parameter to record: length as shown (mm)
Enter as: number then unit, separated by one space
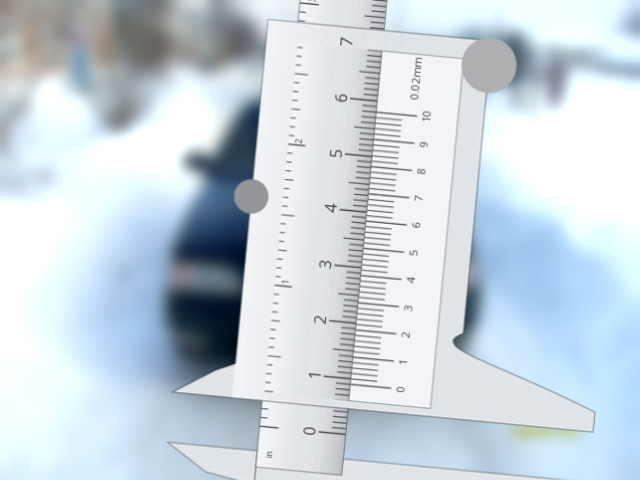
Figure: 9.0 mm
